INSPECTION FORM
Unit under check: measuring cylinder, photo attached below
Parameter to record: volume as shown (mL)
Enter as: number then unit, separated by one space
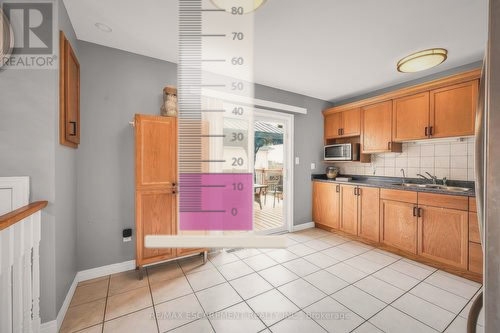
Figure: 15 mL
